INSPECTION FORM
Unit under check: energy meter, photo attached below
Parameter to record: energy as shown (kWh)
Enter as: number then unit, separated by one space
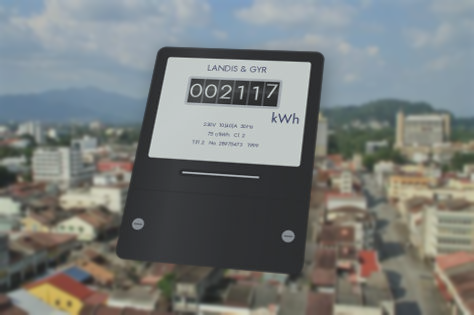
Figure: 2117 kWh
